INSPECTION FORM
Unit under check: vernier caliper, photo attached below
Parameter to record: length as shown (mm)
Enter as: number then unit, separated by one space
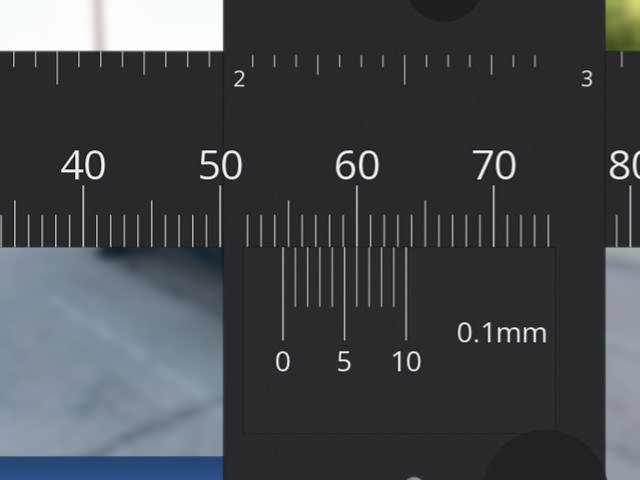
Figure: 54.6 mm
